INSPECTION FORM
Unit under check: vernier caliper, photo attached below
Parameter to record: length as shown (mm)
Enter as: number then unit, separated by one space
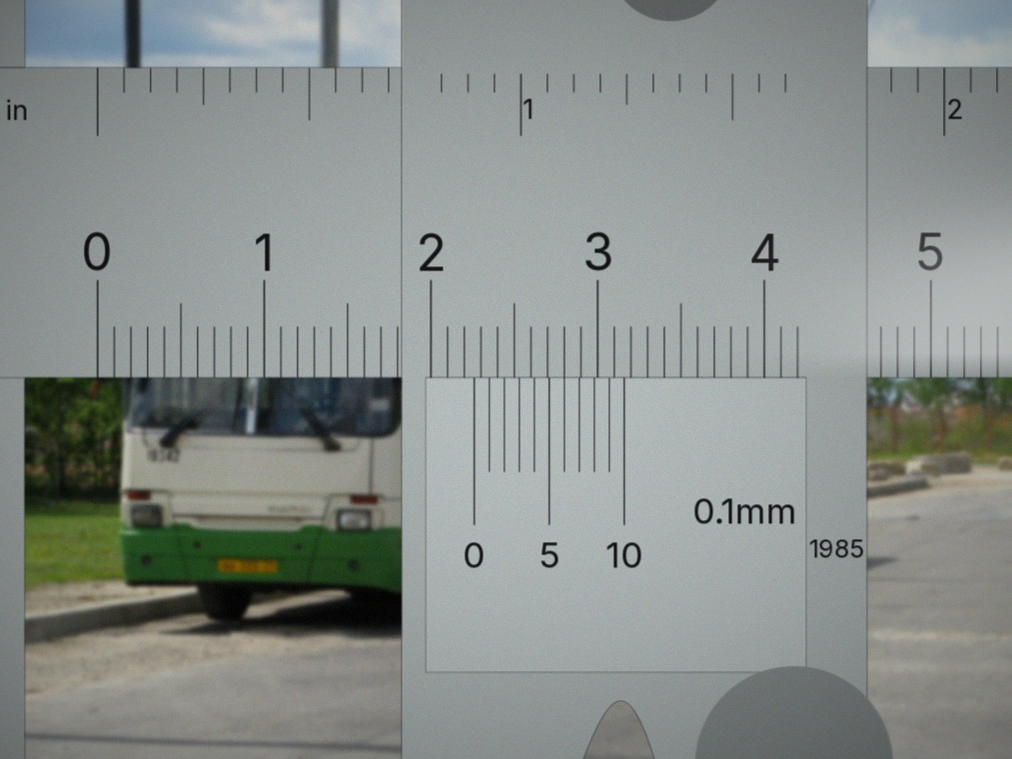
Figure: 22.6 mm
